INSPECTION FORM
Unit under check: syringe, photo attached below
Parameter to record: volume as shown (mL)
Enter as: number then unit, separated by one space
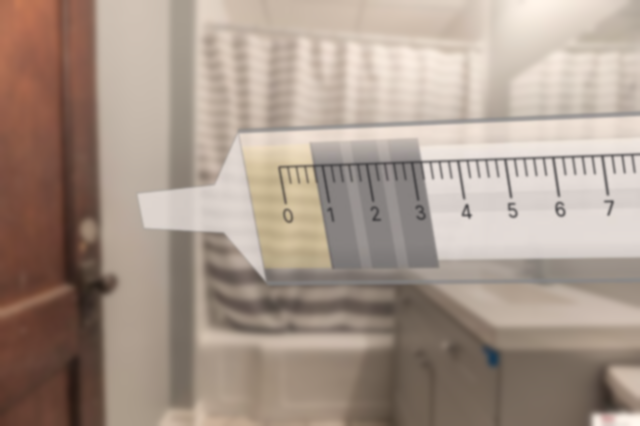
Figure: 0.8 mL
